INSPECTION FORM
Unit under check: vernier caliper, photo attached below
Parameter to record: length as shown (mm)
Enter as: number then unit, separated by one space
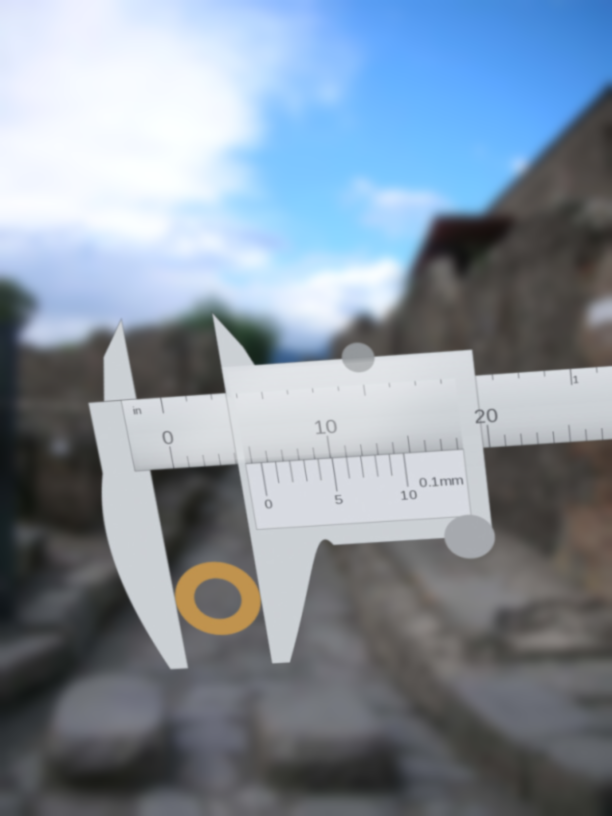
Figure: 5.6 mm
